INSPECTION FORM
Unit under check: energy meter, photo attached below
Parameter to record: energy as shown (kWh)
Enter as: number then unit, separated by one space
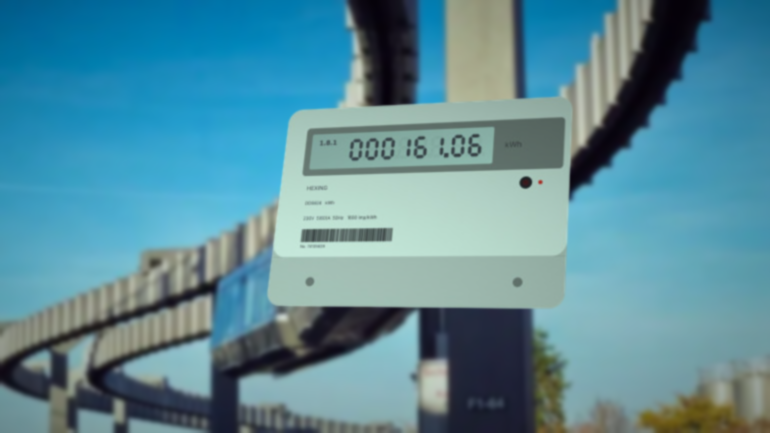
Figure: 161.06 kWh
